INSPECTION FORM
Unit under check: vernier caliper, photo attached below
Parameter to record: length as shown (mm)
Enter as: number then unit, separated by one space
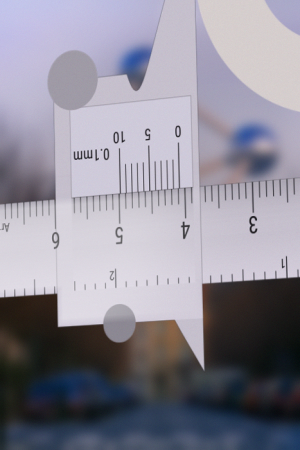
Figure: 40.8 mm
